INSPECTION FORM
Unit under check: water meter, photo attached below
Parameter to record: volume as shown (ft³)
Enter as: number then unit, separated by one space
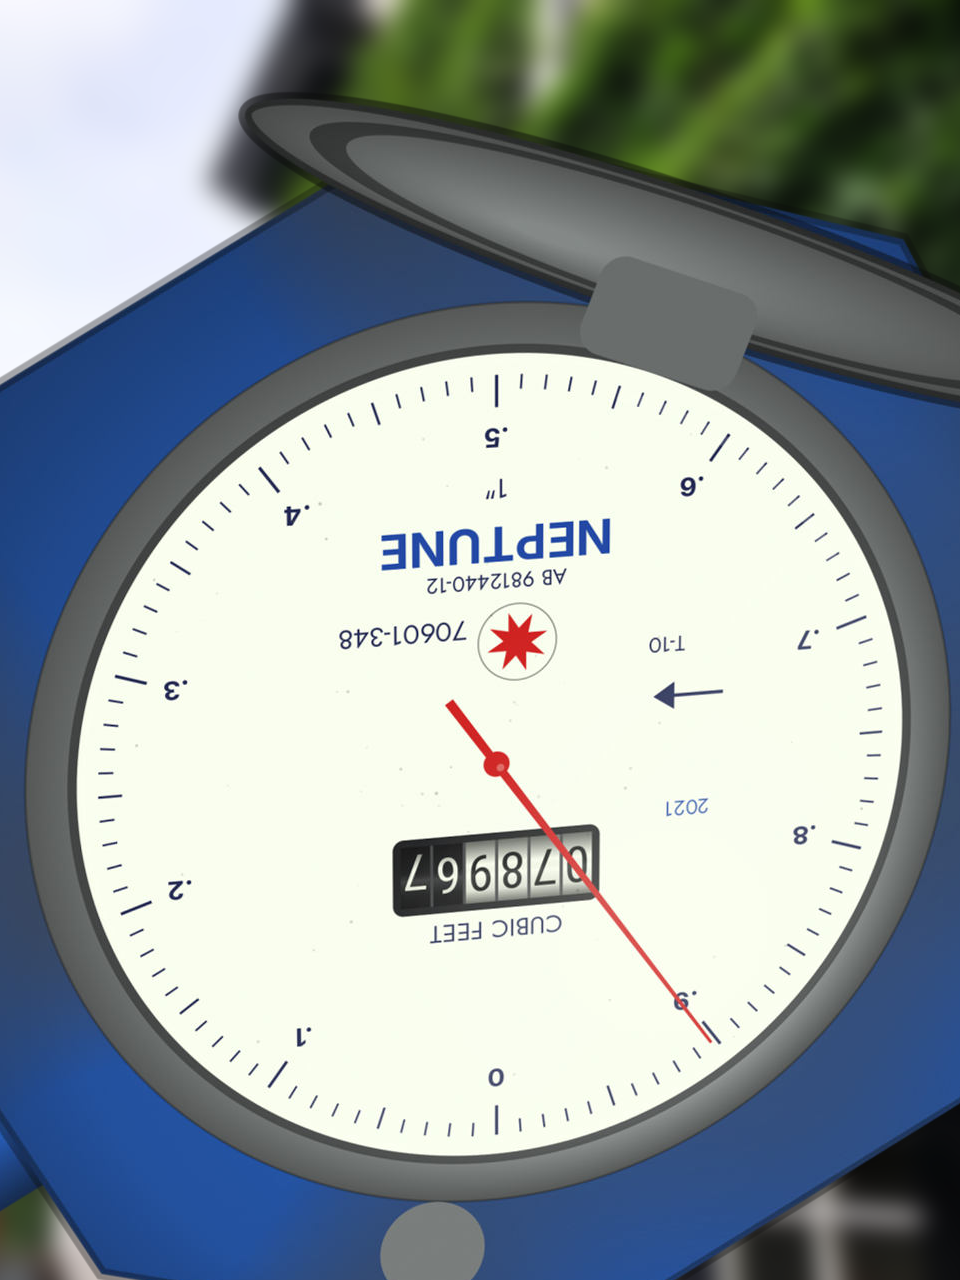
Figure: 78966.90 ft³
